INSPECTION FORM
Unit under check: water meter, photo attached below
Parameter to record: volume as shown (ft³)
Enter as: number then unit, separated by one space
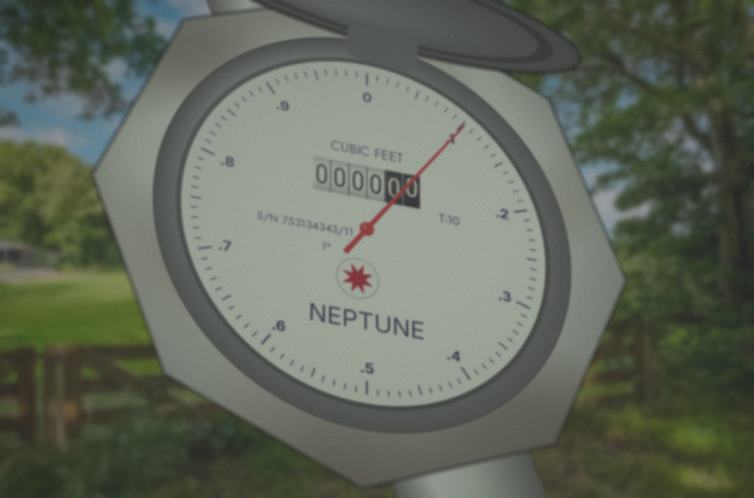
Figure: 0.10 ft³
